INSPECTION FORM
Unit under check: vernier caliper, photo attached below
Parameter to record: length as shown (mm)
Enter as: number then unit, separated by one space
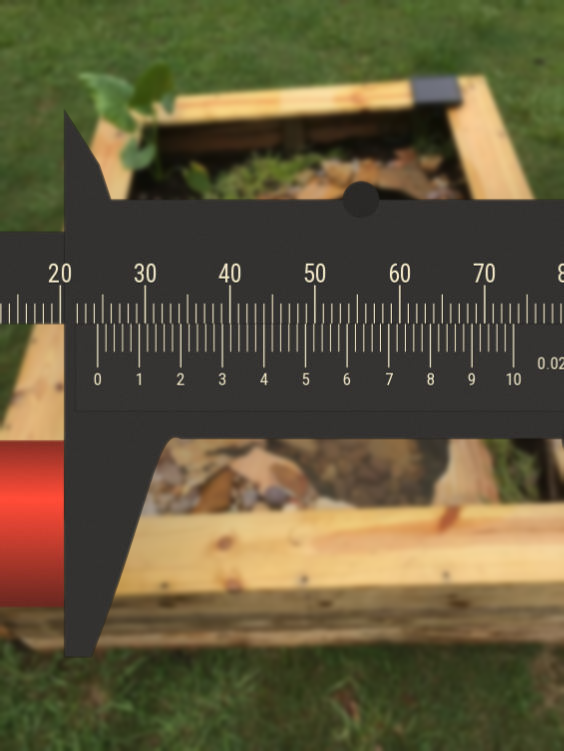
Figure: 24.4 mm
